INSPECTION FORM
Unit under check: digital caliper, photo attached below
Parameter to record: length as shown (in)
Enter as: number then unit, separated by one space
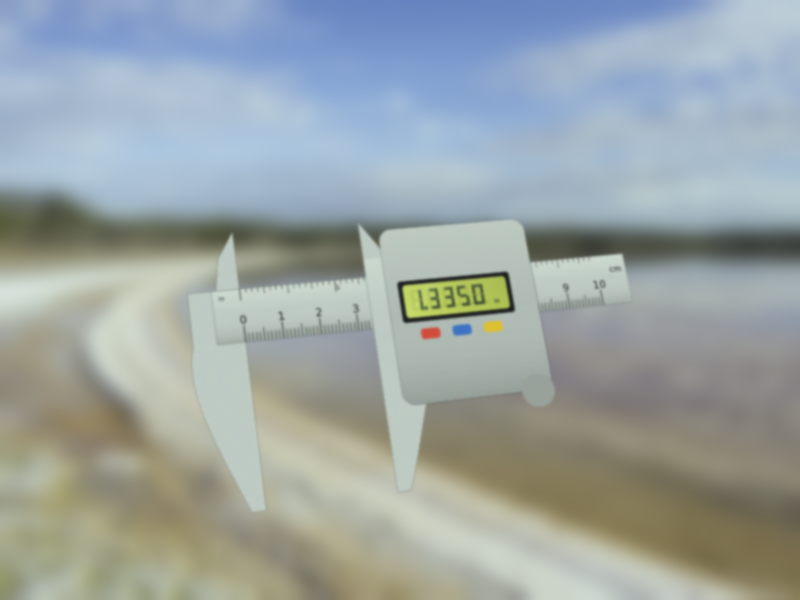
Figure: 1.3350 in
